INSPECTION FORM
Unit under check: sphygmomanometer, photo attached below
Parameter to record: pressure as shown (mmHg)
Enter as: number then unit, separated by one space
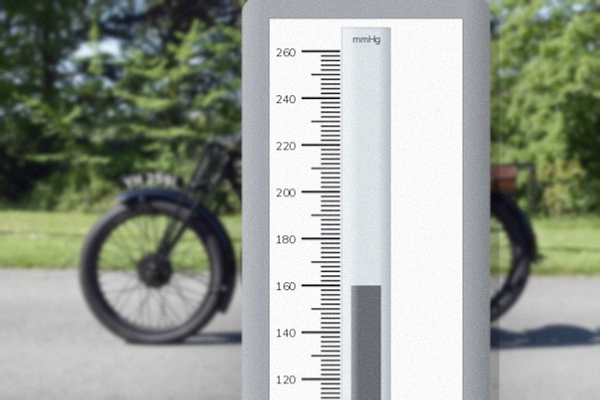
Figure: 160 mmHg
